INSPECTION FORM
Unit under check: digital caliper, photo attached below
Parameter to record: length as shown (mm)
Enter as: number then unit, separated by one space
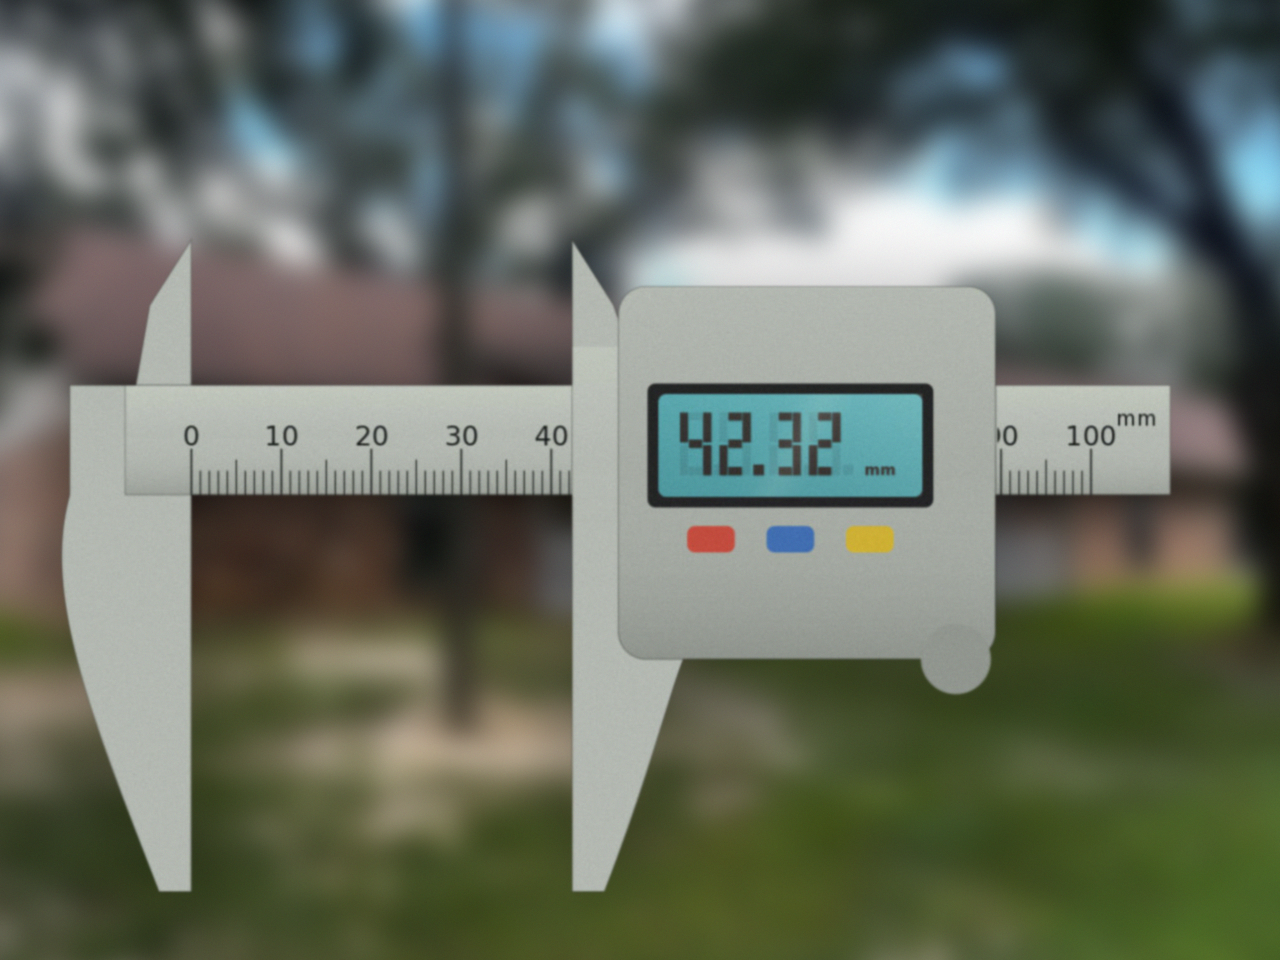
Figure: 42.32 mm
